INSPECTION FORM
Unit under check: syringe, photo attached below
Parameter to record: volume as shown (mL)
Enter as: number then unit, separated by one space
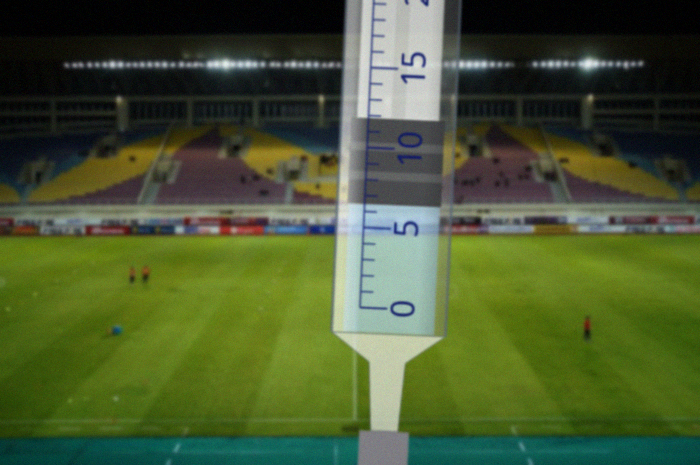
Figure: 6.5 mL
